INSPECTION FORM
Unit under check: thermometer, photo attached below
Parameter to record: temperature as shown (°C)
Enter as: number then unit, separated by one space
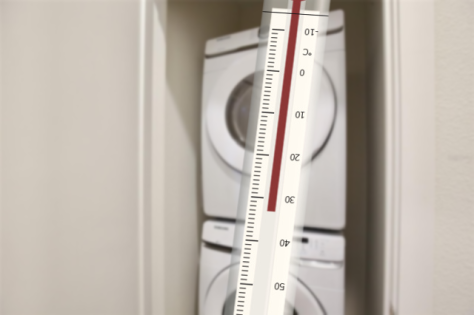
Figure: 33 °C
